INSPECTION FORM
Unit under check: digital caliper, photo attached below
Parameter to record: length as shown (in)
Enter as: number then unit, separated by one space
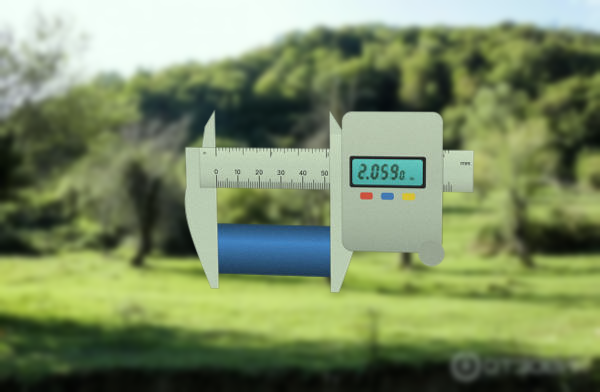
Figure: 2.0590 in
